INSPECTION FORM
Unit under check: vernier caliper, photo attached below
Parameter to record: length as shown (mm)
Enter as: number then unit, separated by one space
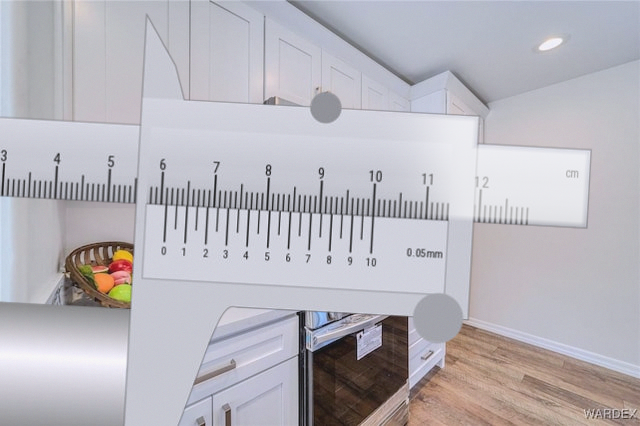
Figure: 61.0 mm
